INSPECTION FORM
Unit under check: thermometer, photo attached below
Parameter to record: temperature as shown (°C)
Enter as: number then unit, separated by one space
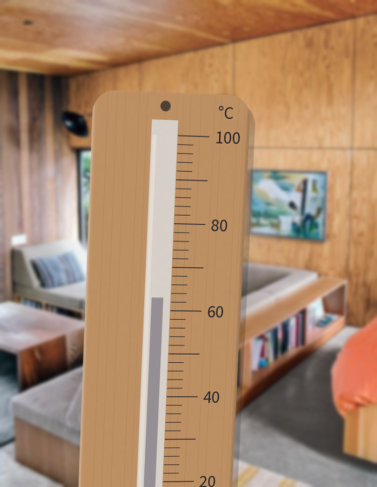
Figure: 63 °C
